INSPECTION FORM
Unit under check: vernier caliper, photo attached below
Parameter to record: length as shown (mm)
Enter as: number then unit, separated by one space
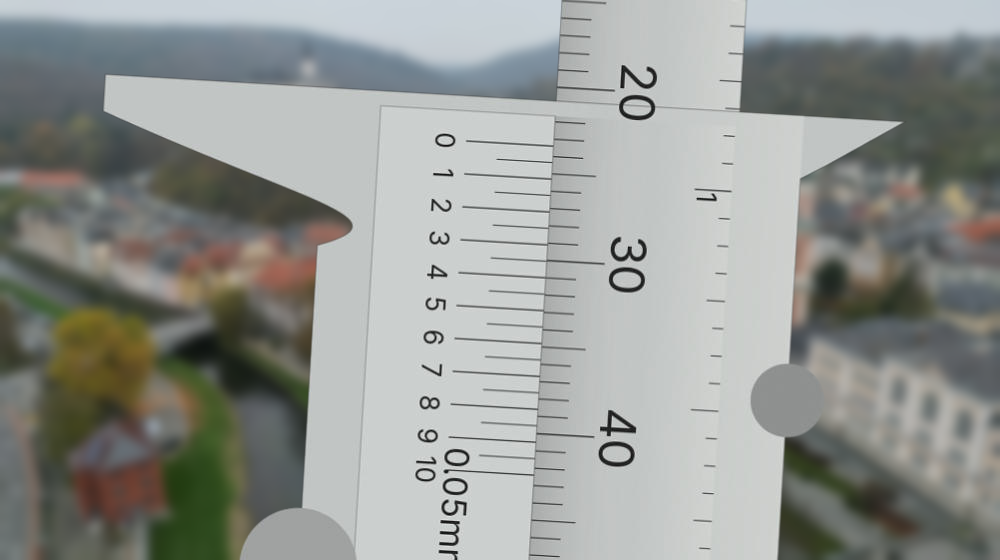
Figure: 23.4 mm
